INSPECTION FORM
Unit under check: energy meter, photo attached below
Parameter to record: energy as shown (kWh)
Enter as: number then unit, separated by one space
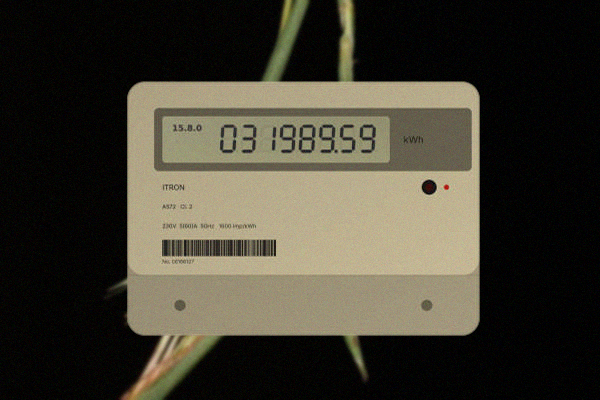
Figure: 31989.59 kWh
